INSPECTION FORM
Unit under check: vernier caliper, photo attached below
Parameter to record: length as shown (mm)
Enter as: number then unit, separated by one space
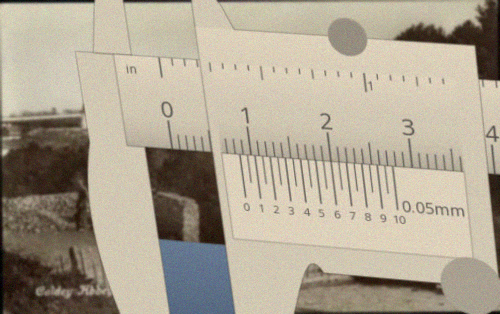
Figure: 8.6 mm
